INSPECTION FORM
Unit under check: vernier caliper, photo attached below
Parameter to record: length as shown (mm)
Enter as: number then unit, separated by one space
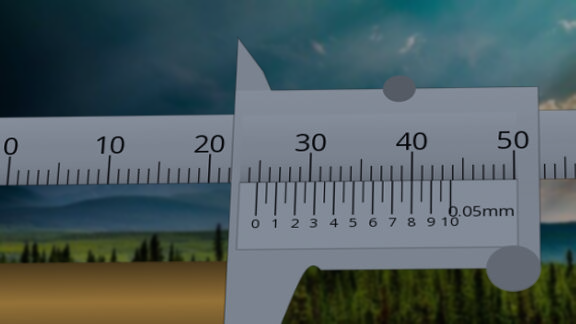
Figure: 24.8 mm
